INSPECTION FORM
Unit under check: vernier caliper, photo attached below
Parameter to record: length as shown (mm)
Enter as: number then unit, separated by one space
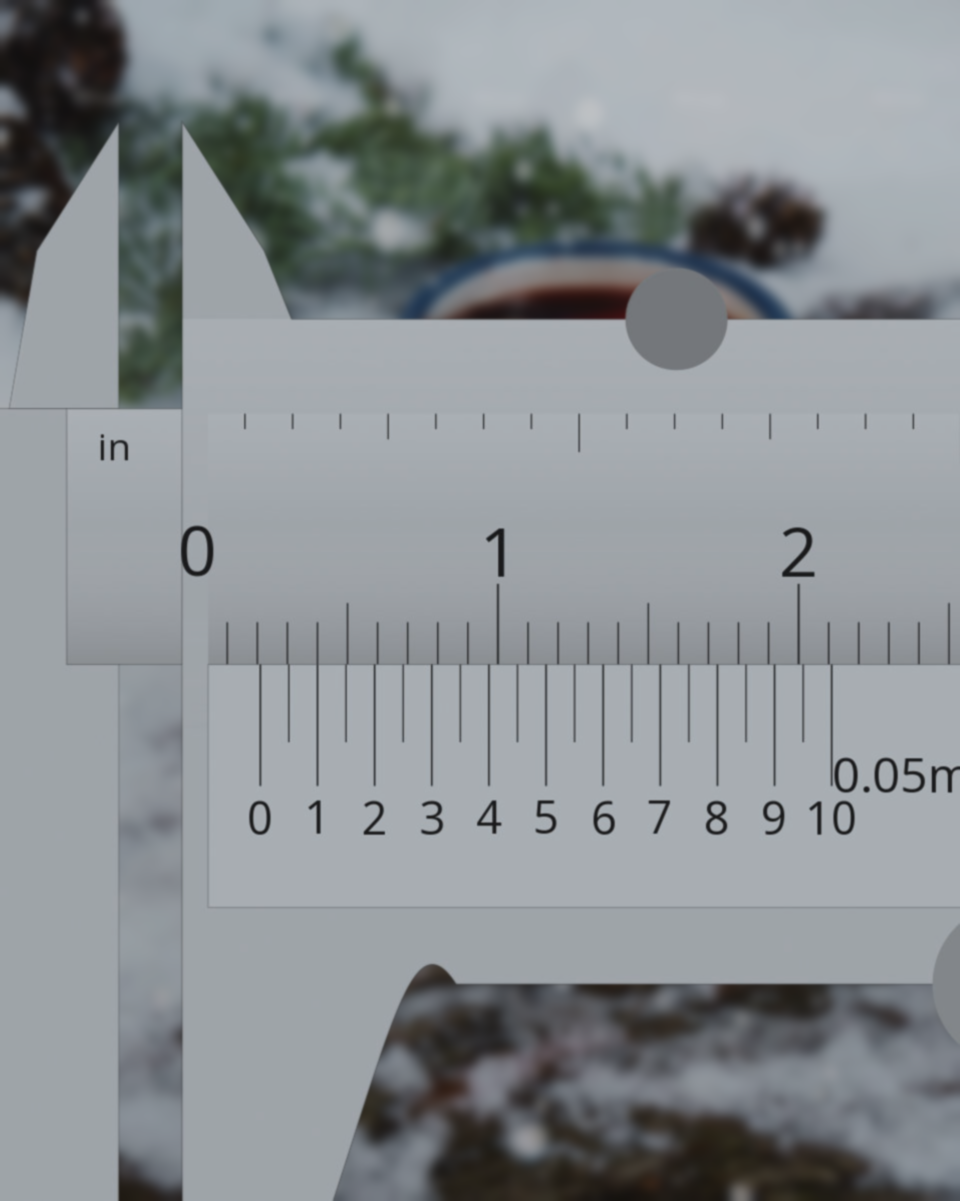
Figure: 2.10 mm
